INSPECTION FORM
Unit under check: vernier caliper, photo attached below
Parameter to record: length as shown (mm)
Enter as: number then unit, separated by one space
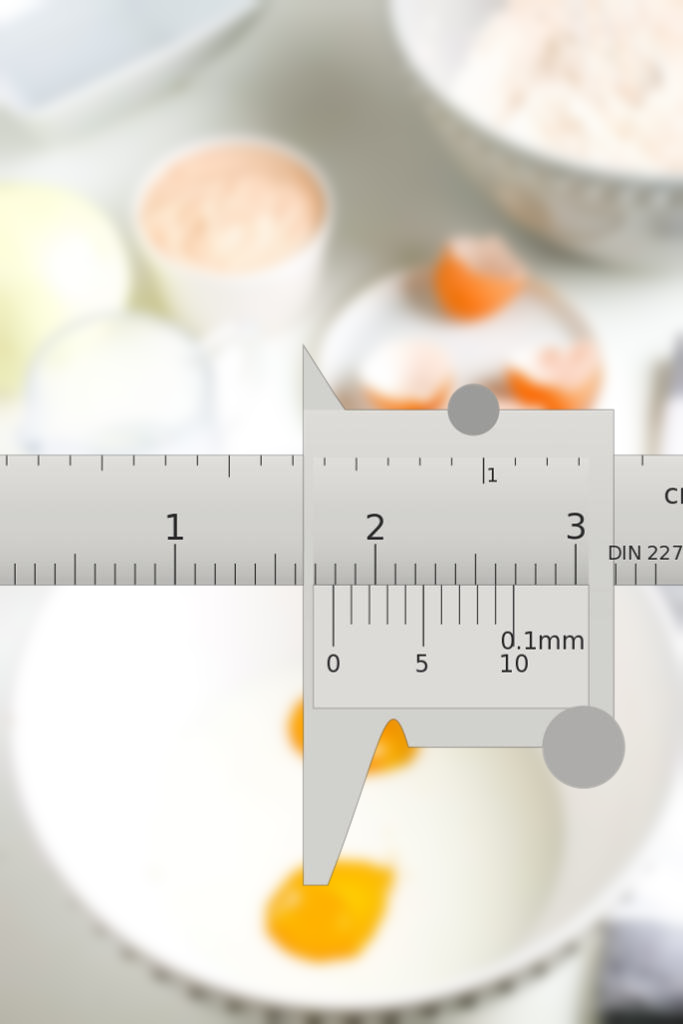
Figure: 17.9 mm
